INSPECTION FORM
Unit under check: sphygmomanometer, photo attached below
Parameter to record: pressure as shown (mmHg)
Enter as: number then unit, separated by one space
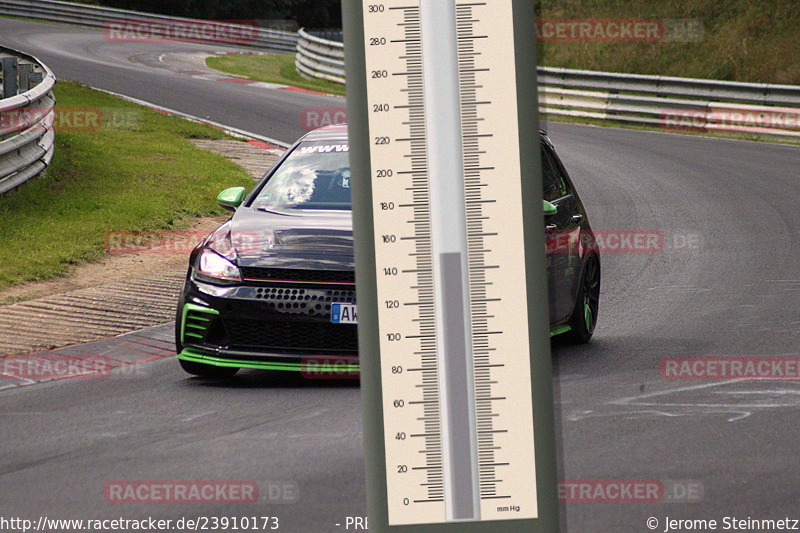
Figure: 150 mmHg
